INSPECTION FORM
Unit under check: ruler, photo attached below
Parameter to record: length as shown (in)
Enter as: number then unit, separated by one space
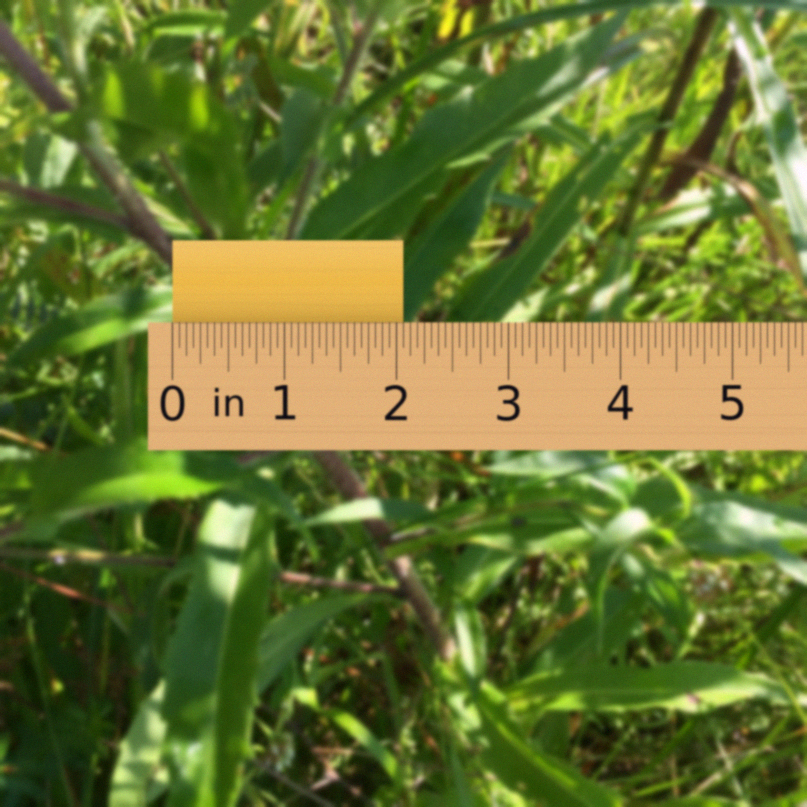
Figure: 2.0625 in
